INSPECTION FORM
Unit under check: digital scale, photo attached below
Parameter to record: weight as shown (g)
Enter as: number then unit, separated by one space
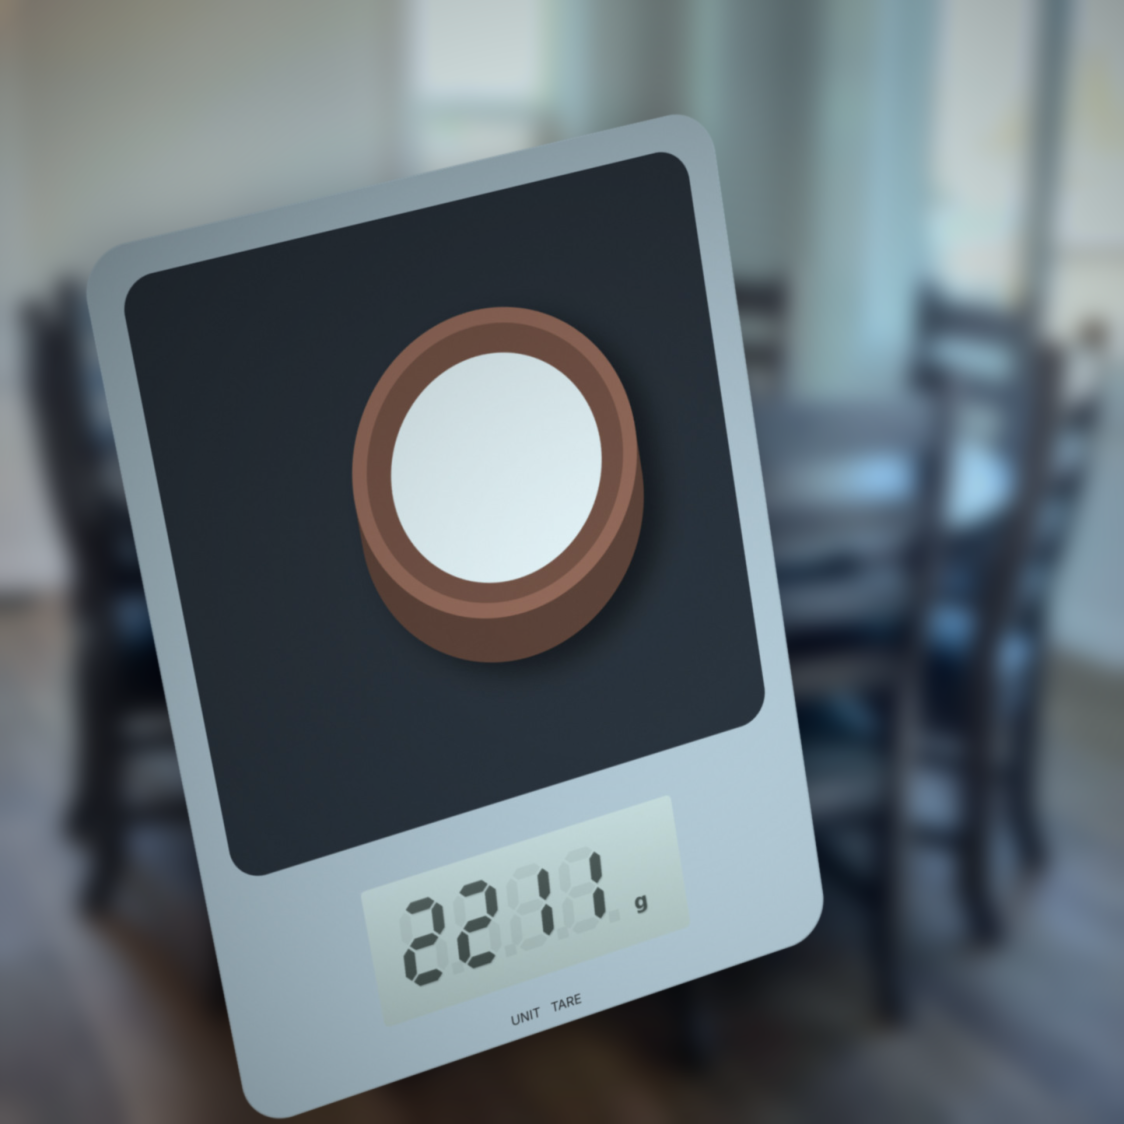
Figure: 2211 g
